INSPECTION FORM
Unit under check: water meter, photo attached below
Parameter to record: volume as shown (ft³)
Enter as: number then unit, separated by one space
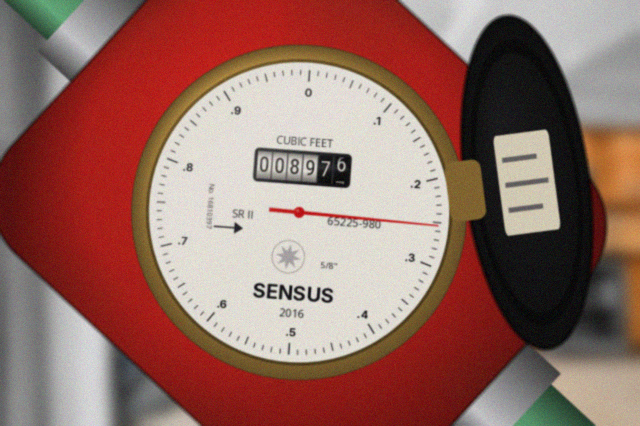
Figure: 8976.25 ft³
